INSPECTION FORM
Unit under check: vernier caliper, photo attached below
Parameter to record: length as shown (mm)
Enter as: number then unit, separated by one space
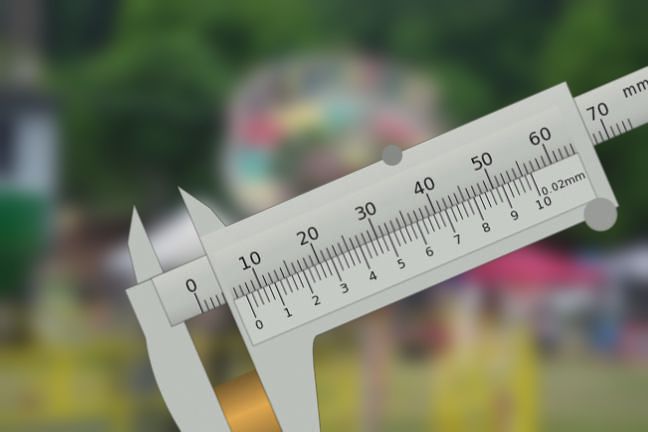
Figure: 7.4 mm
